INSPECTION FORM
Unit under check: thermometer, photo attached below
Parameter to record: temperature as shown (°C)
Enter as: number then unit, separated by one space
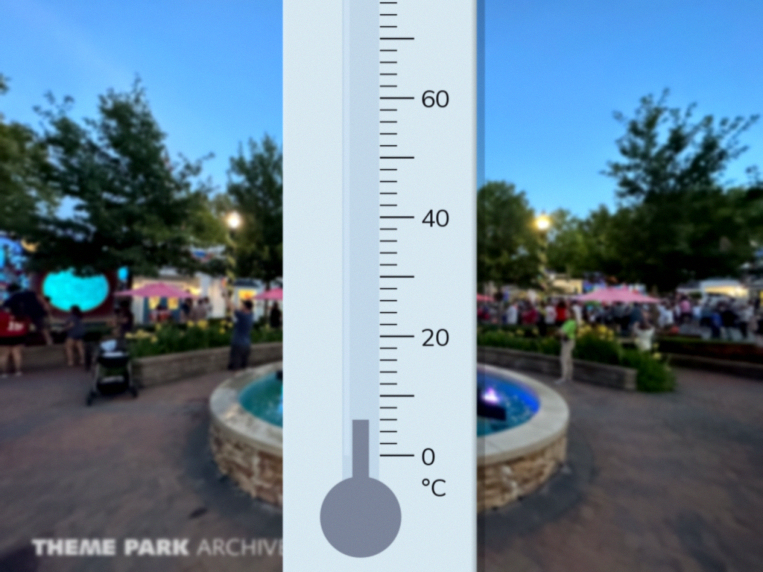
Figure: 6 °C
